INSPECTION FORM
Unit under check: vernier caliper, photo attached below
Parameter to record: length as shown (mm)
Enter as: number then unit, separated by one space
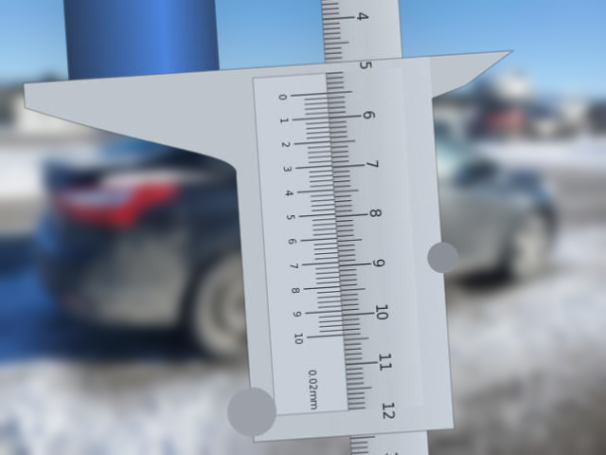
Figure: 55.0 mm
